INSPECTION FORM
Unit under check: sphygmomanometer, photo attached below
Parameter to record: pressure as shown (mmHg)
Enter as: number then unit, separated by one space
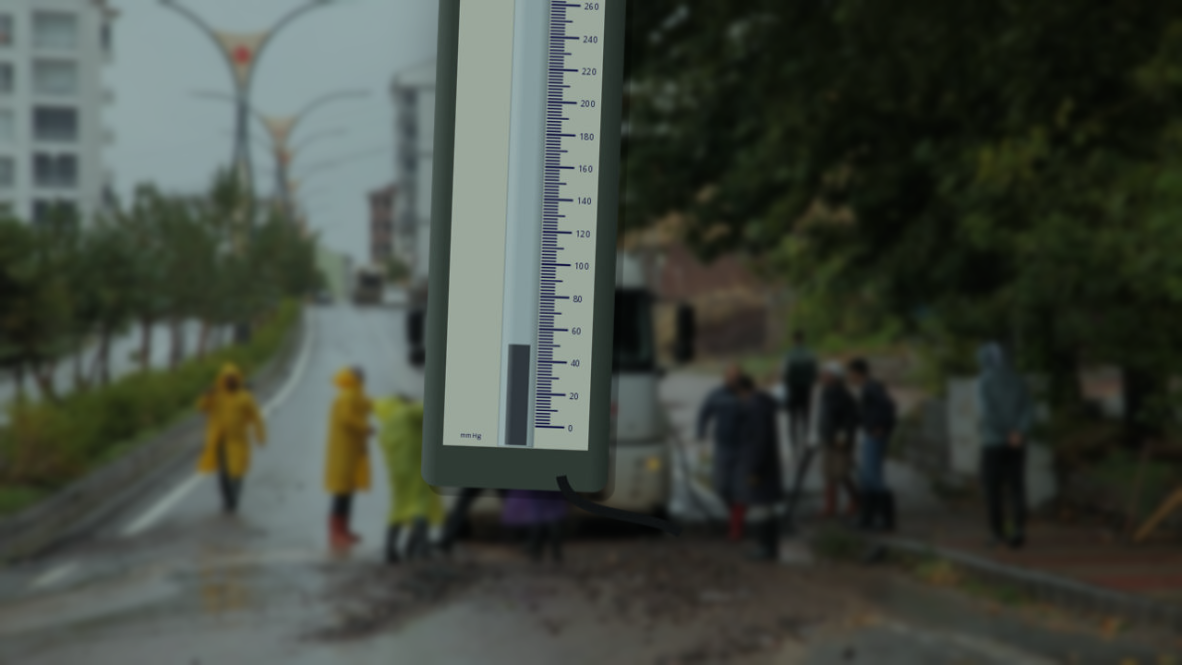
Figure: 50 mmHg
